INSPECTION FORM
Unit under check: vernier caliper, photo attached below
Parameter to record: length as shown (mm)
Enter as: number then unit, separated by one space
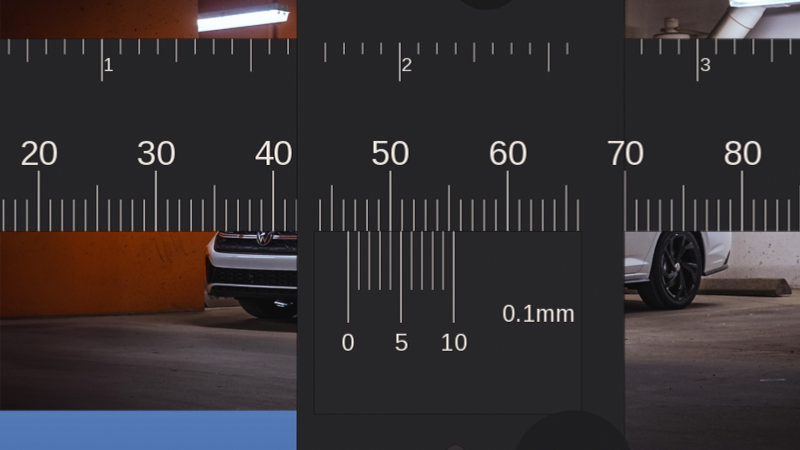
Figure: 46.4 mm
